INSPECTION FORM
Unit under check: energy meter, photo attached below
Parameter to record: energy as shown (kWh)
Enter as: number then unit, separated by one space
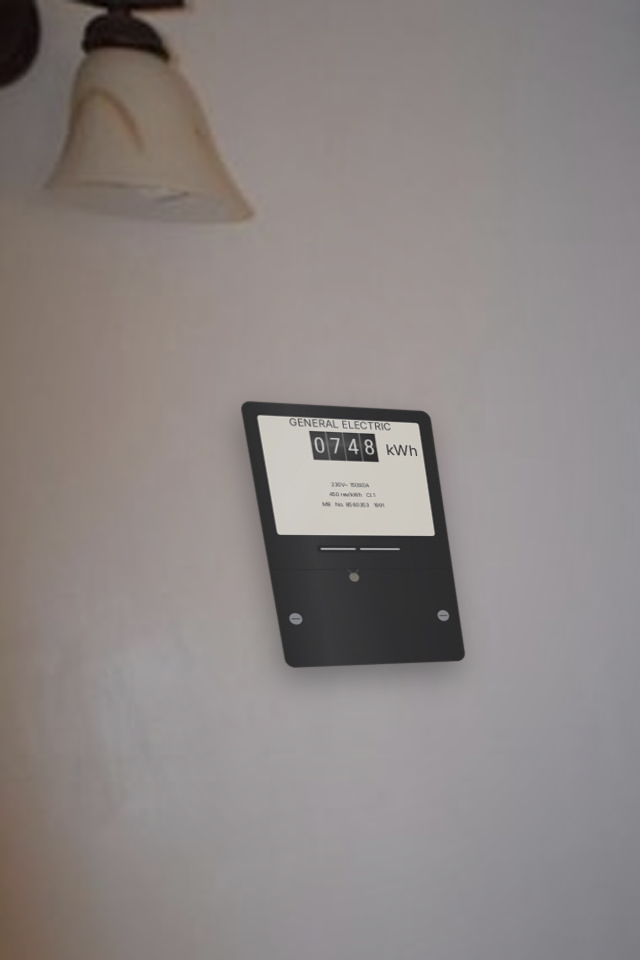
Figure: 748 kWh
